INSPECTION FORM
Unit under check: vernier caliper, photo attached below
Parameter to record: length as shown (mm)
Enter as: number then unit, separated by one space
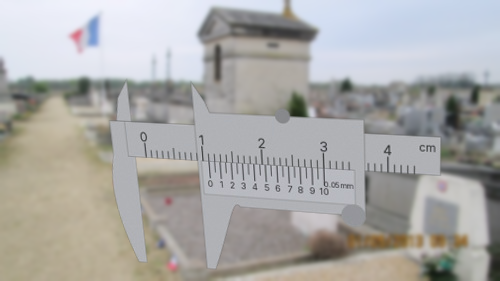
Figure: 11.0 mm
